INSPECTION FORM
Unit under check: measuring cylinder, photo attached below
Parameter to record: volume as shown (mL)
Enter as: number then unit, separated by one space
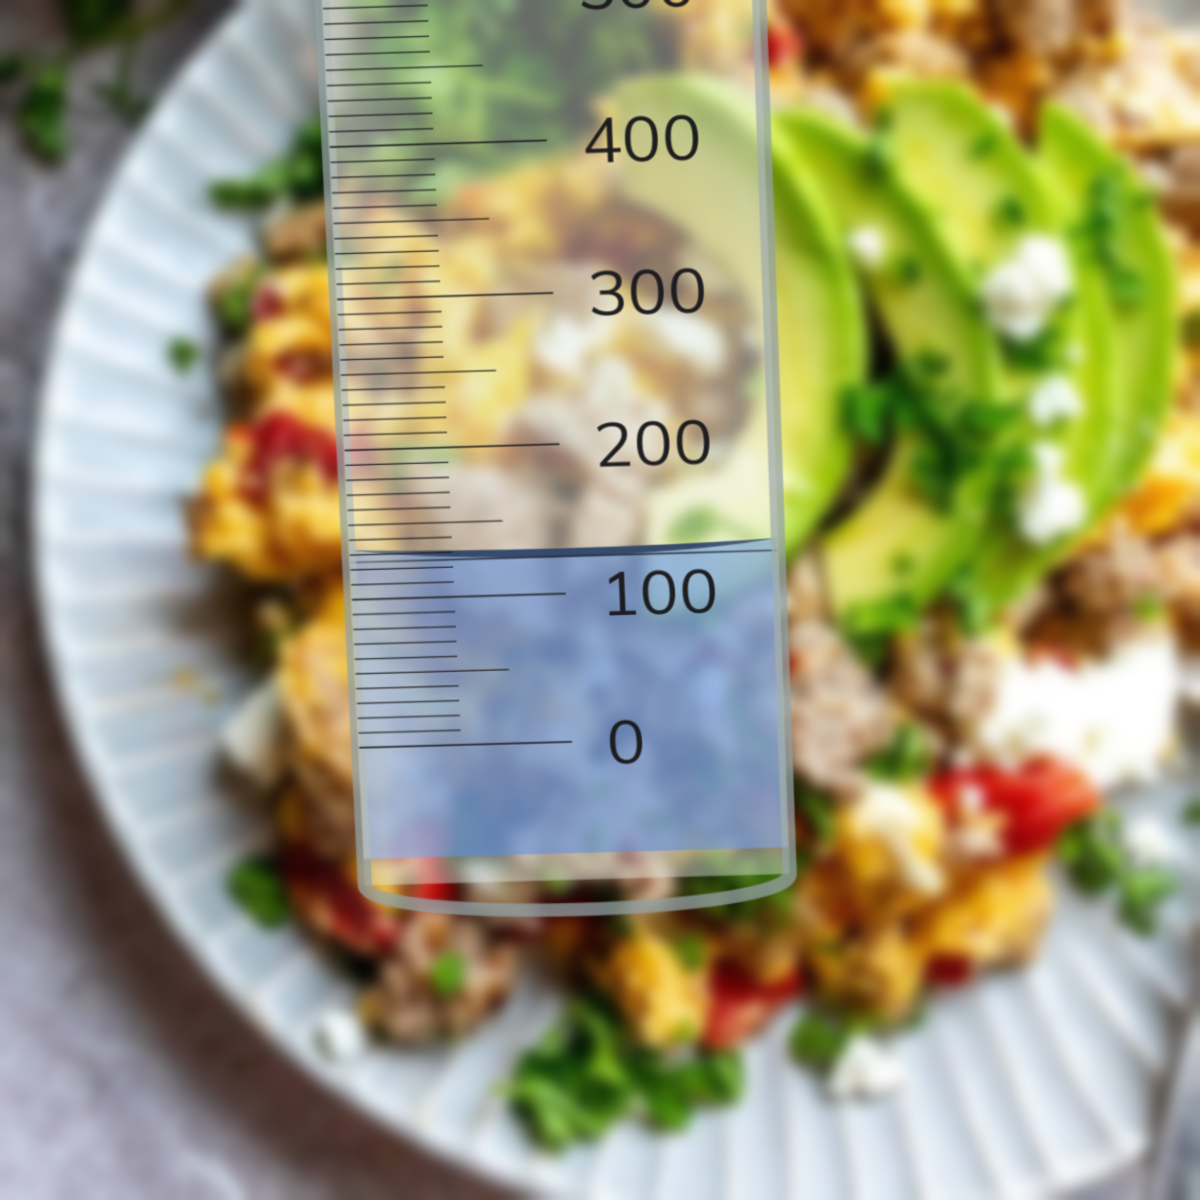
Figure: 125 mL
